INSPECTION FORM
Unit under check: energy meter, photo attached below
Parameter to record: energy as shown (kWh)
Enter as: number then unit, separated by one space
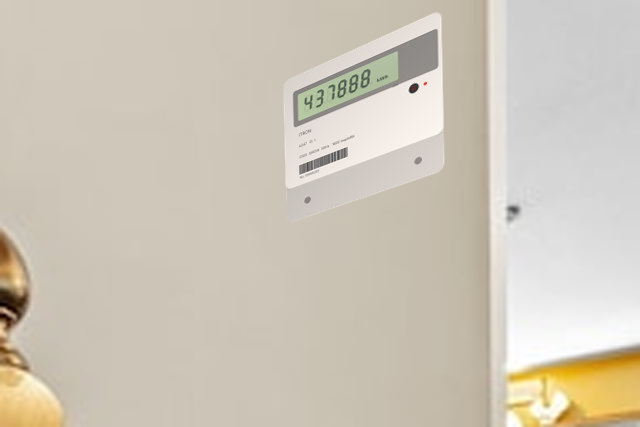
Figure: 437888 kWh
